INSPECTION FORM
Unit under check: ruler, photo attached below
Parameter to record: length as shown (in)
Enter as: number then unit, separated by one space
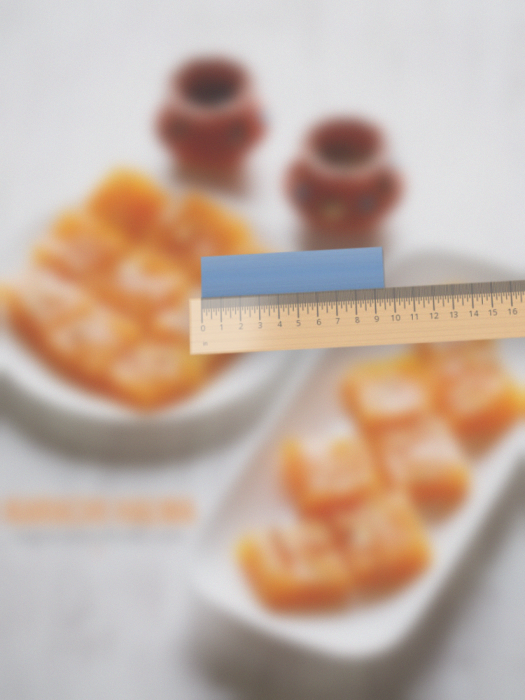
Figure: 9.5 in
